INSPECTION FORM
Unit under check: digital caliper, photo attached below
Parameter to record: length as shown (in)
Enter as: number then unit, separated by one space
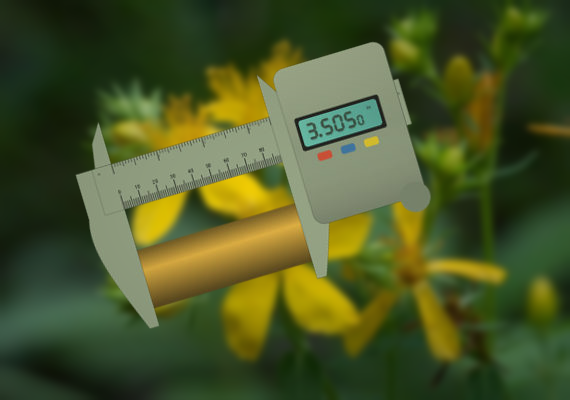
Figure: 3.5050 in
